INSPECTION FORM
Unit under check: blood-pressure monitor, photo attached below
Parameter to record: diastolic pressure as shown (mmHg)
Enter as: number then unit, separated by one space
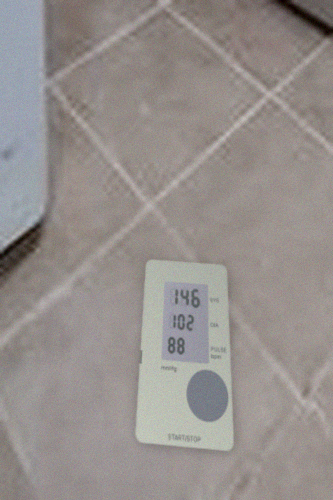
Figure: 102 mmHg
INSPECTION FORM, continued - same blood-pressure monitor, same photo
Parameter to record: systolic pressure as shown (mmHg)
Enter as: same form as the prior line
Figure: 146 mmHg
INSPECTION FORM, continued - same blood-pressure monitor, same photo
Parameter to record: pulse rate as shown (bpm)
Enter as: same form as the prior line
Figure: 88 bpm
